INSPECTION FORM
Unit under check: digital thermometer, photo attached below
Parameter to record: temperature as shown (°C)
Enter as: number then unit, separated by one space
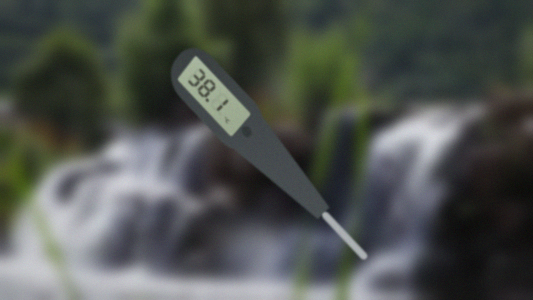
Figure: 38.1 °C
